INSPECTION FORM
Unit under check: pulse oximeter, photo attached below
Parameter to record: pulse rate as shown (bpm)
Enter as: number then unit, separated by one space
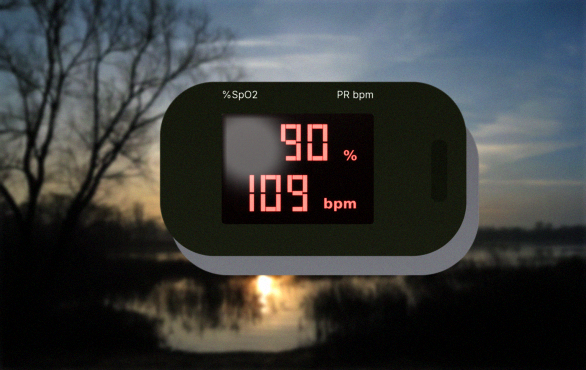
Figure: 109 bpm
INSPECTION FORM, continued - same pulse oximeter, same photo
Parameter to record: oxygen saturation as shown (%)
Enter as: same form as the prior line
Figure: 90 %
